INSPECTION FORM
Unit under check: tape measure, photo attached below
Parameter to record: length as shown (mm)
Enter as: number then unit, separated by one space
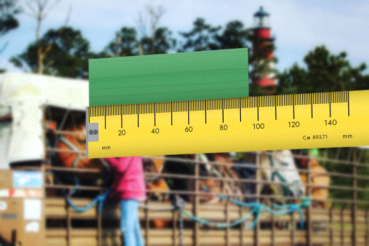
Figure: 95 mm
